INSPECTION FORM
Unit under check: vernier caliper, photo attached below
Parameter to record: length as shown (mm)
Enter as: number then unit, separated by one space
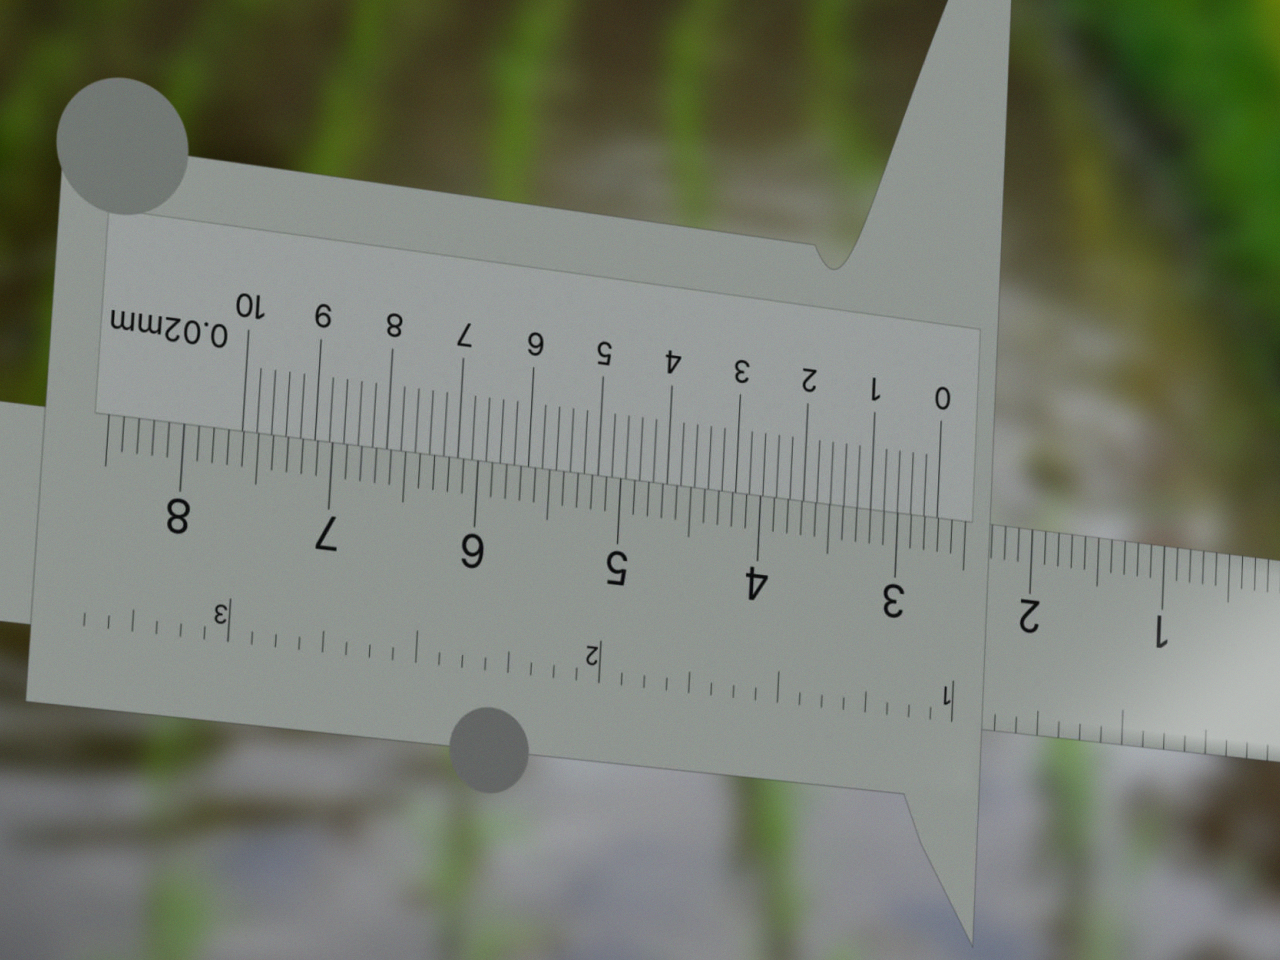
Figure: 27.1 mm
